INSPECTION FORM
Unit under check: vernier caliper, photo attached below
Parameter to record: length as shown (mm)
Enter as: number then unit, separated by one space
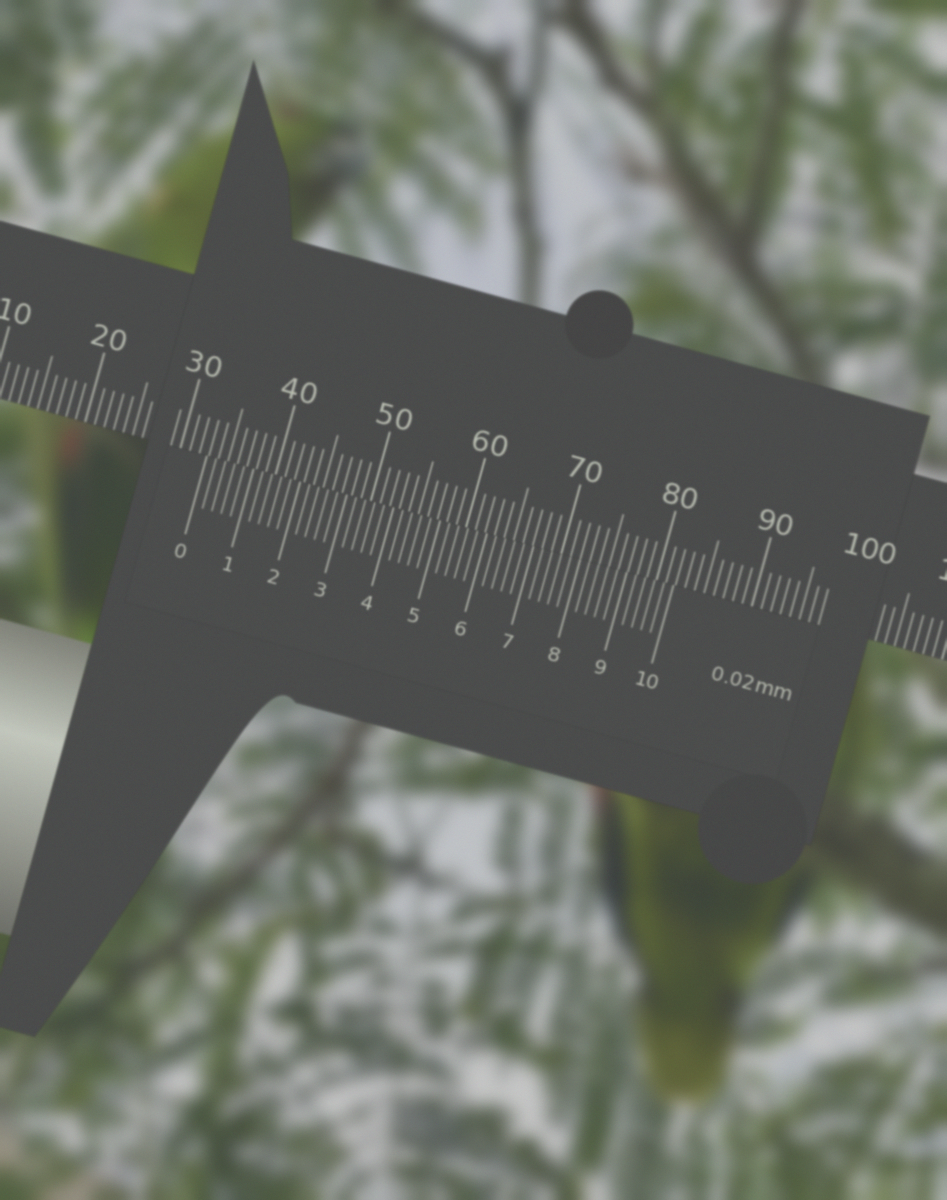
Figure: 32.8 mm
